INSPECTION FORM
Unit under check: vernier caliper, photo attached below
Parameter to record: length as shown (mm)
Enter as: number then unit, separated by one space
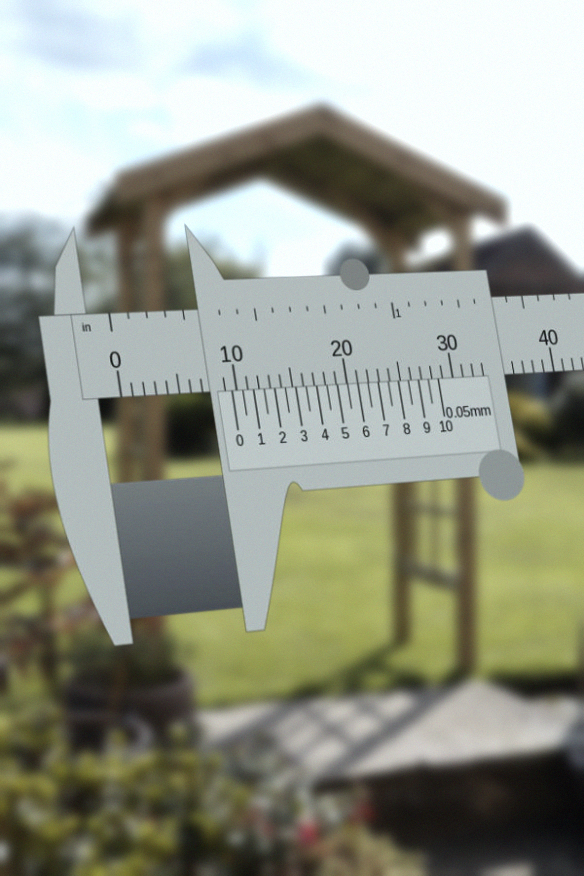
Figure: 9.6 mm
